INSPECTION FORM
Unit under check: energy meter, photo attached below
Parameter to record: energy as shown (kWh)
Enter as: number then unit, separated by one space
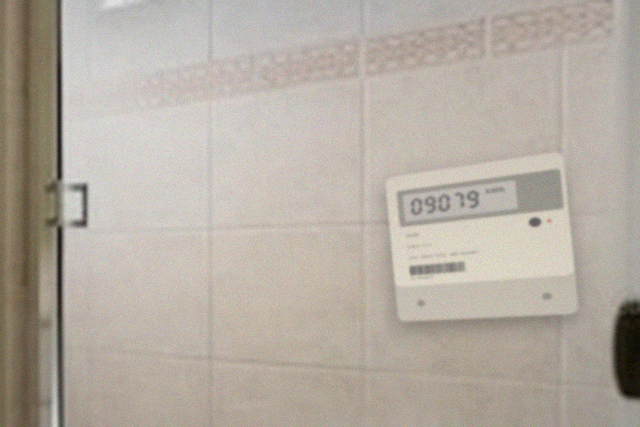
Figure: 9079 kWh
